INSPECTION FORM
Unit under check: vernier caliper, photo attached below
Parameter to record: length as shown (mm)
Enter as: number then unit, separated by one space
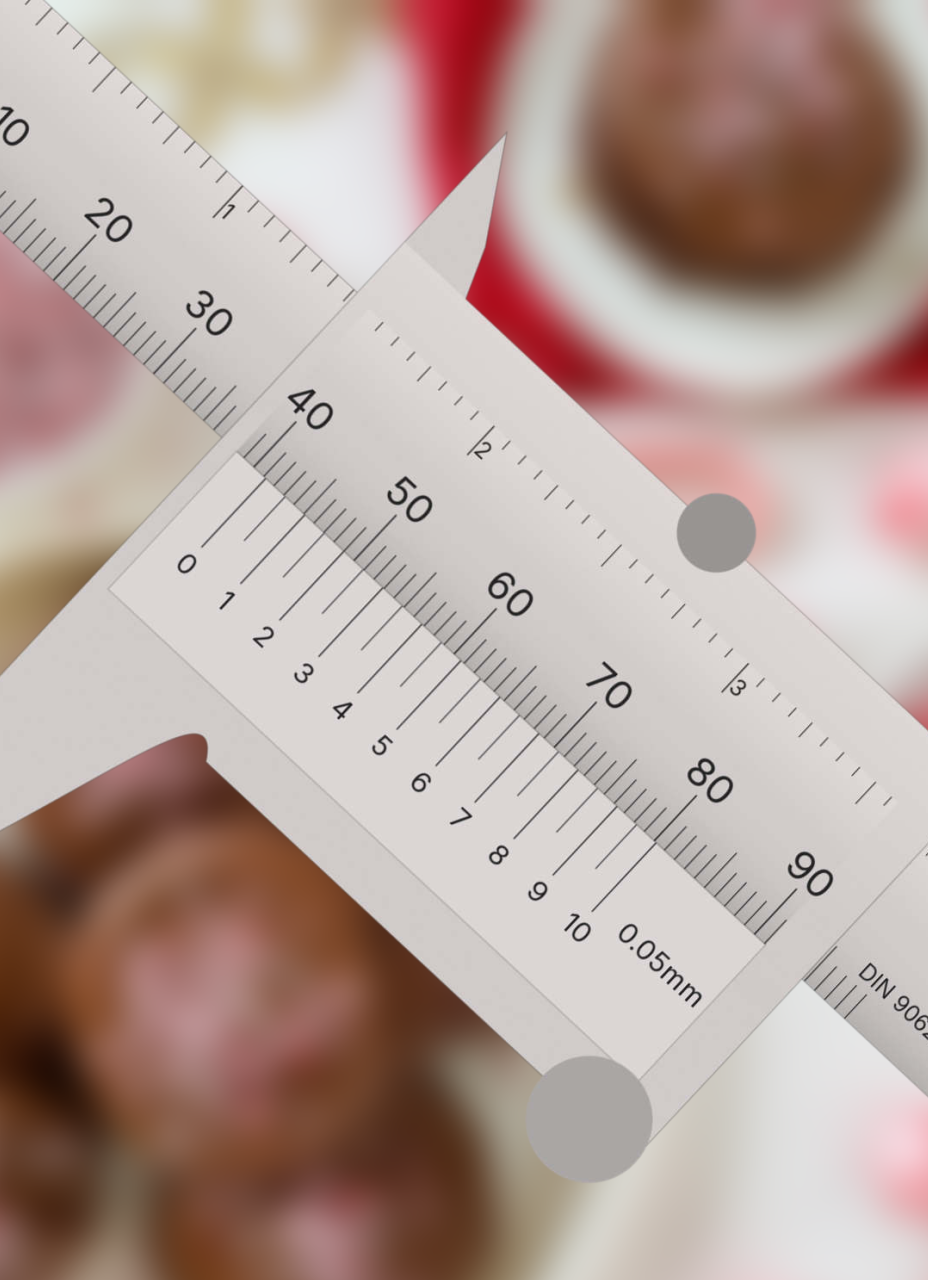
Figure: 41.2 mm
